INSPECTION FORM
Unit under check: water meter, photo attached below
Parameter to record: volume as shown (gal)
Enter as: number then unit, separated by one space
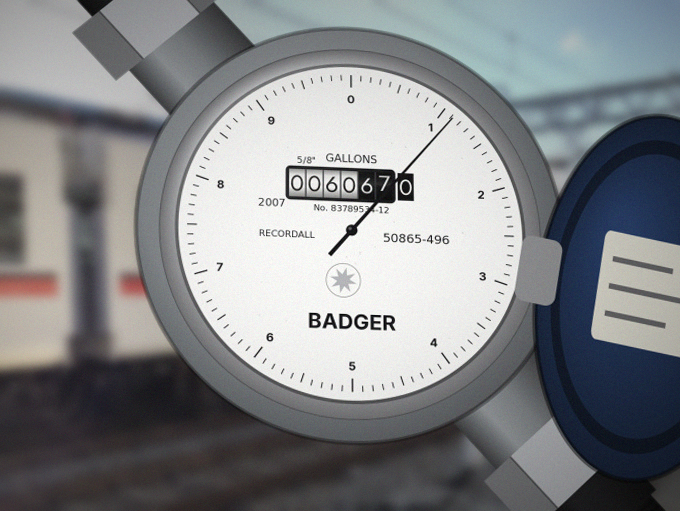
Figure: 60671.1 gal
